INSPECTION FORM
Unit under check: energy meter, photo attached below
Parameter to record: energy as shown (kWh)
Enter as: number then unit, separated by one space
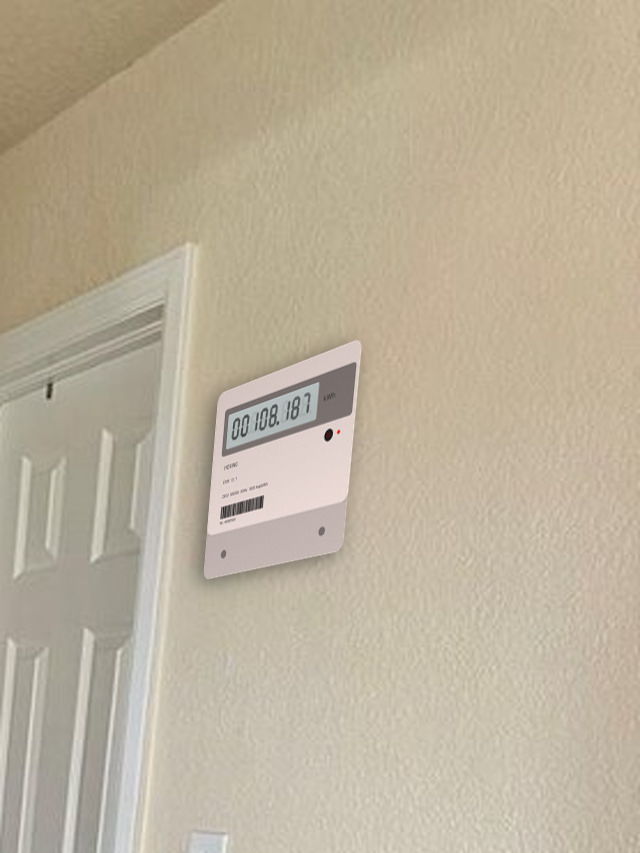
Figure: 108.187 kWh
